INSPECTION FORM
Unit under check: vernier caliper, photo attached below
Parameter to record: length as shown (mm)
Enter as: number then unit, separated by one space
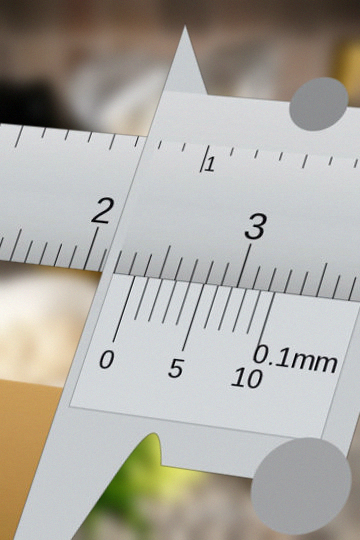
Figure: 23.4 mm
